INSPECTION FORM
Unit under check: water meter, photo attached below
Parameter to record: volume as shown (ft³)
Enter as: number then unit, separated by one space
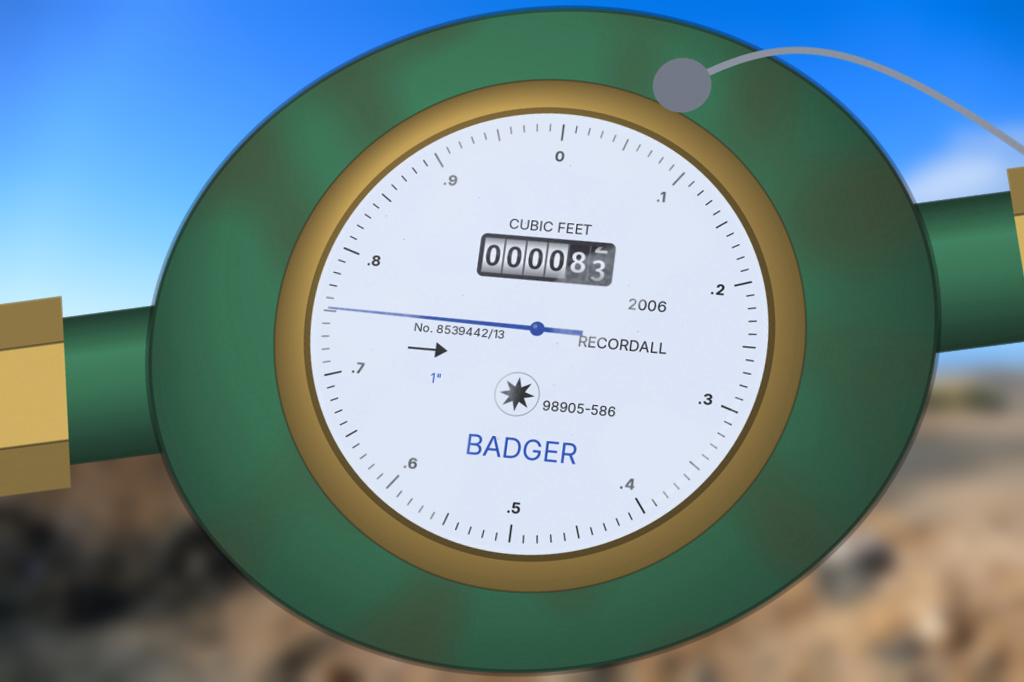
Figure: 82.75 ft³
